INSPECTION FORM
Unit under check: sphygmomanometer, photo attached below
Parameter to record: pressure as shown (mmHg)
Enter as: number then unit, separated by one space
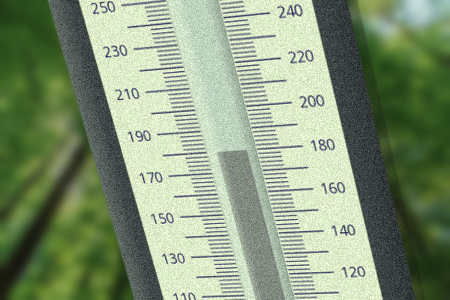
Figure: 180 mmHg
